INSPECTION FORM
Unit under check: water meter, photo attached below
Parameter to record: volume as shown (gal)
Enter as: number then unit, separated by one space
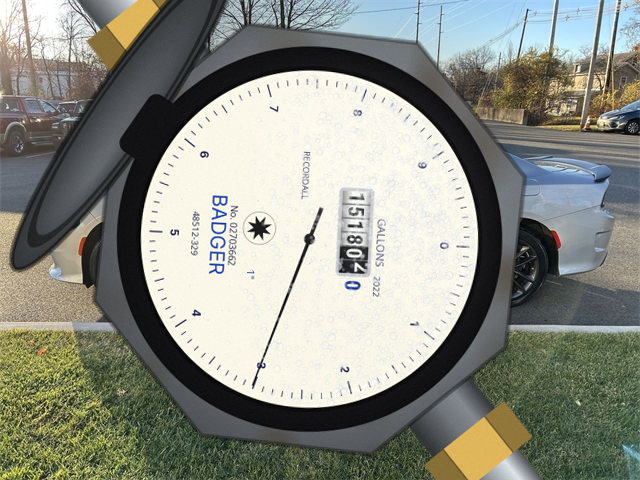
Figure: 1518023.0 gal
